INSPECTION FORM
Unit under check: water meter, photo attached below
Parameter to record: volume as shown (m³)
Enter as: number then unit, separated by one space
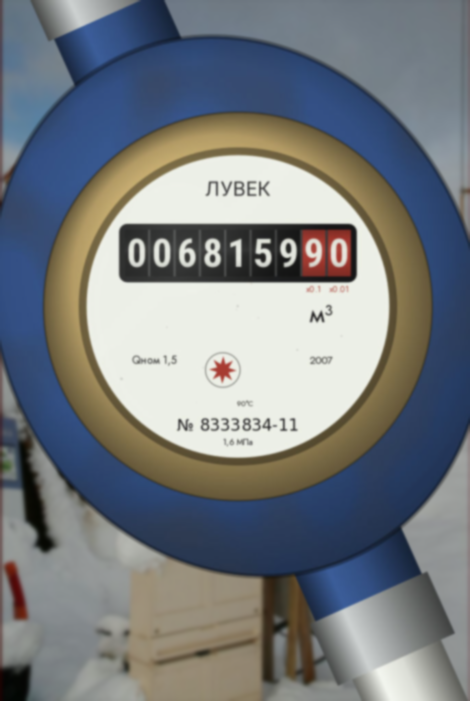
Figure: 68159.90 m³
